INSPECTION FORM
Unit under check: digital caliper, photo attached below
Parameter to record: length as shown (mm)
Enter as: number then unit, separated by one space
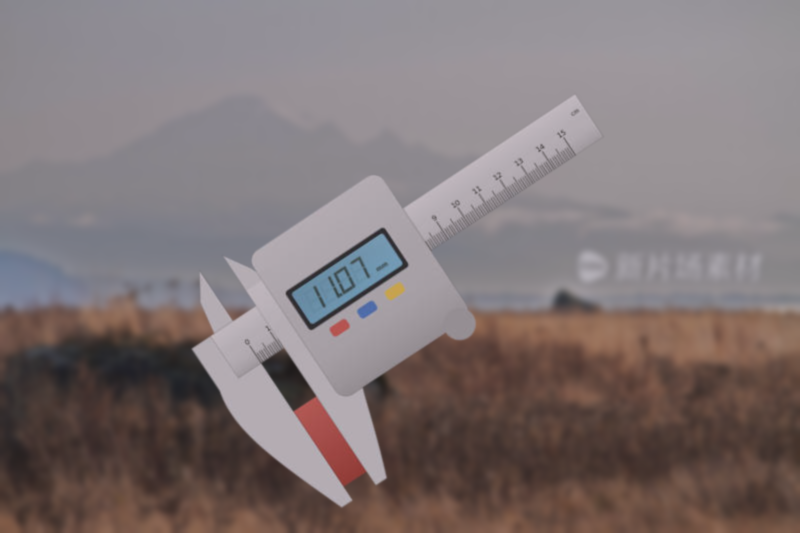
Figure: 11.07 mm
